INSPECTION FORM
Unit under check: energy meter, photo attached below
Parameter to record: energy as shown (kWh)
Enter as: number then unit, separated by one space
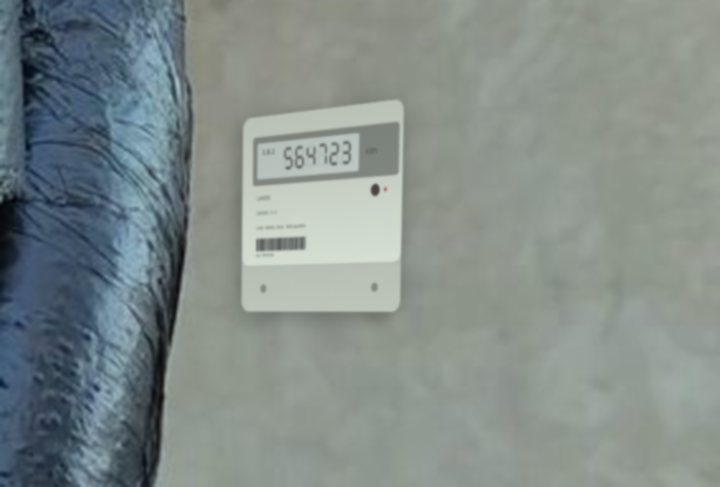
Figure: 564723 kWh
